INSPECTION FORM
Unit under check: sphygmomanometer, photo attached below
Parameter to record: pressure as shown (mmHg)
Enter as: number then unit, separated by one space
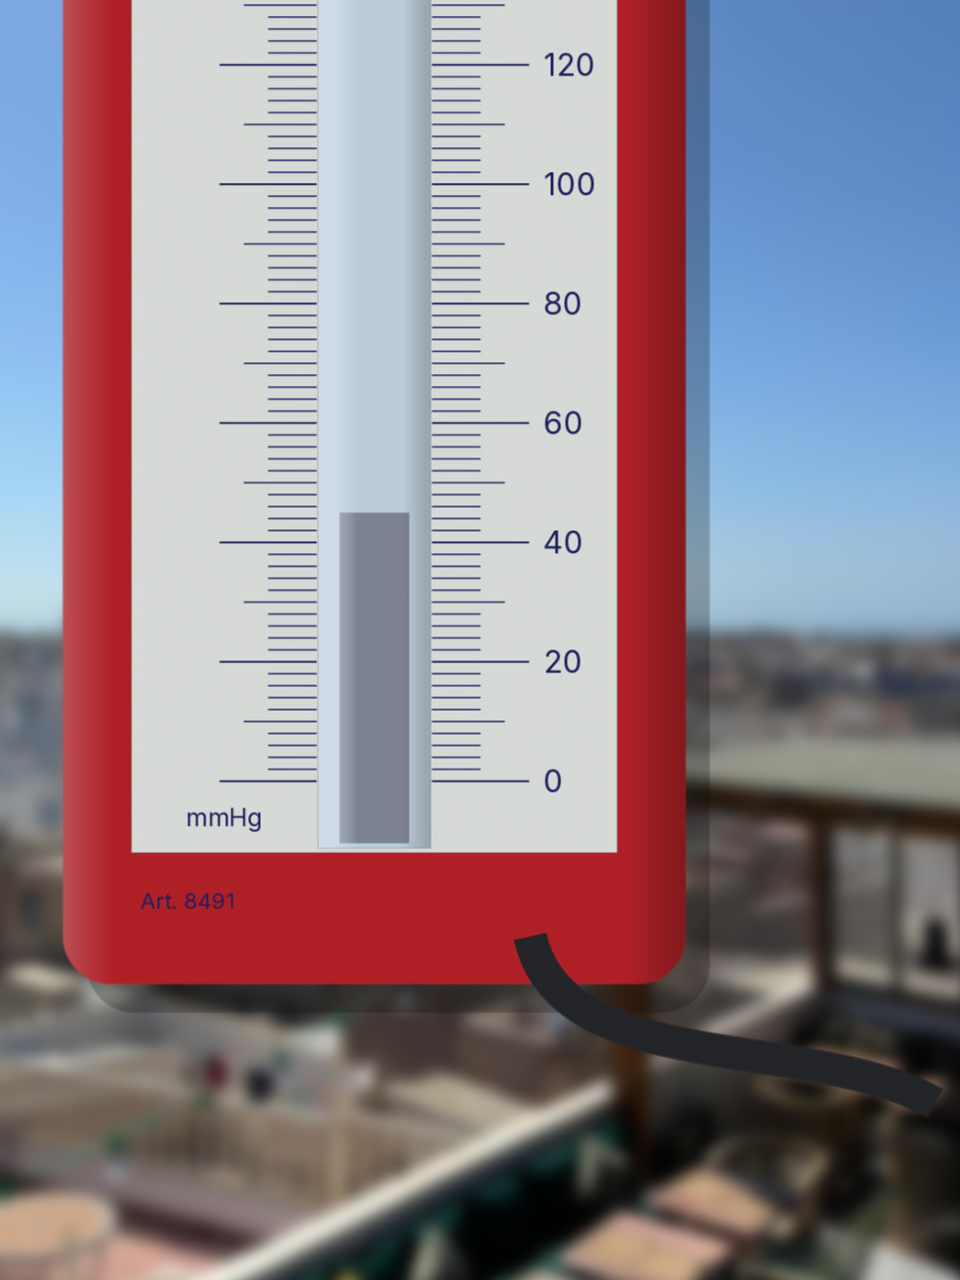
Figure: 45 mmHg
